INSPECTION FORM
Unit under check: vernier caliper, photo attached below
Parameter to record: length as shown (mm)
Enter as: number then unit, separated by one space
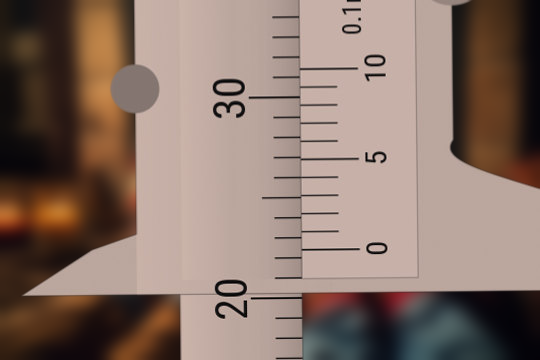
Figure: 22.4 mm
